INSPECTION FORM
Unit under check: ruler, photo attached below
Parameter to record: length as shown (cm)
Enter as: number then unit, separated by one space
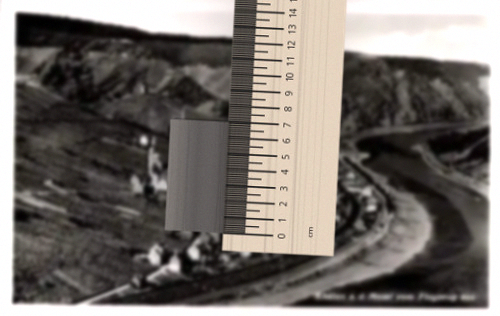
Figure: 7 cm
